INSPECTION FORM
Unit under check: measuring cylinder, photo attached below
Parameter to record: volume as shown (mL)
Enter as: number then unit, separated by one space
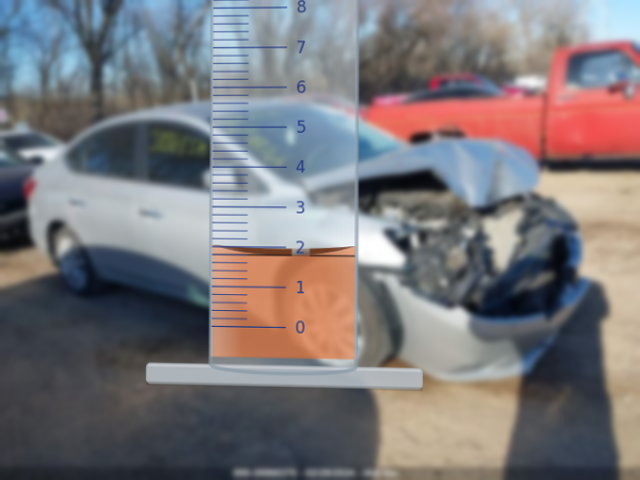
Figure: 1.8 mL
